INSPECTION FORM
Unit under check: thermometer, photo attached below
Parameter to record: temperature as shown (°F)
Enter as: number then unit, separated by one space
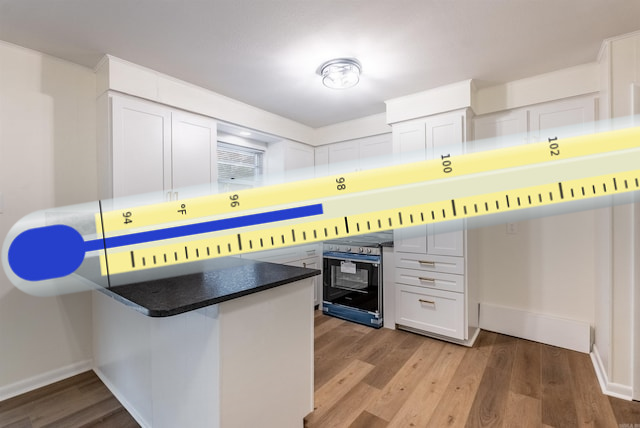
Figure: 97.6 °F
